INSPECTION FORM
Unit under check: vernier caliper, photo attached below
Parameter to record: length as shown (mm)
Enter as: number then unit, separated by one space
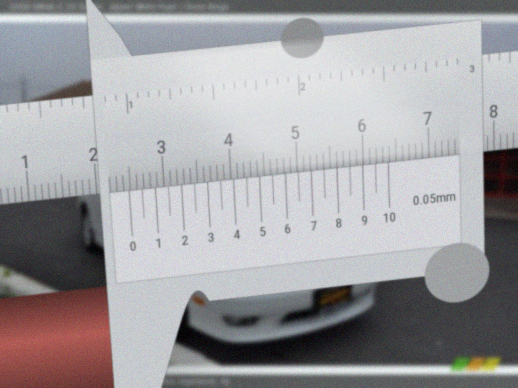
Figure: 24.8 mm
